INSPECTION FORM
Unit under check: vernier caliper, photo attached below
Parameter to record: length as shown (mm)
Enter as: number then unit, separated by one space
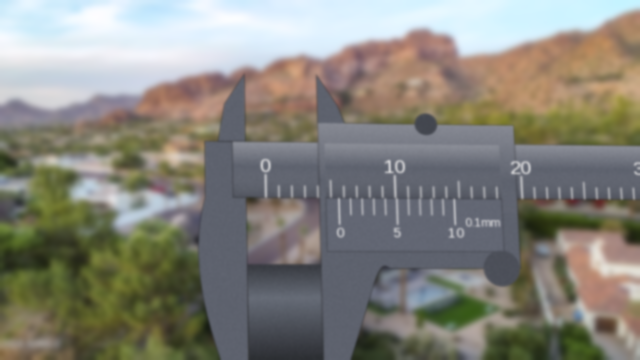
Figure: 5.6 mm
